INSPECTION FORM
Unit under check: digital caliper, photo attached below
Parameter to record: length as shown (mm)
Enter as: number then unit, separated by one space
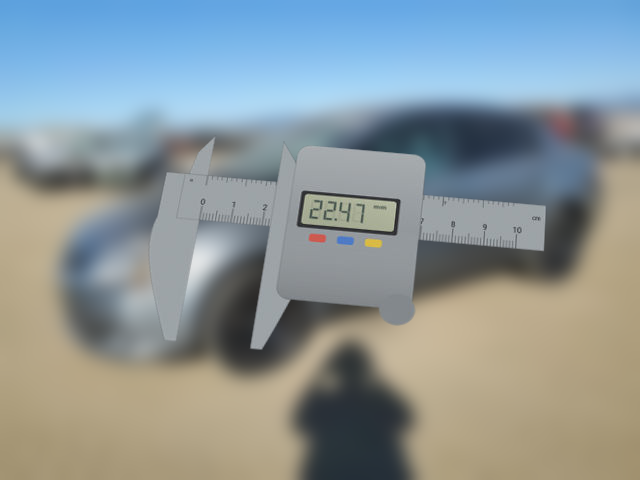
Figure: 22.47 mm
